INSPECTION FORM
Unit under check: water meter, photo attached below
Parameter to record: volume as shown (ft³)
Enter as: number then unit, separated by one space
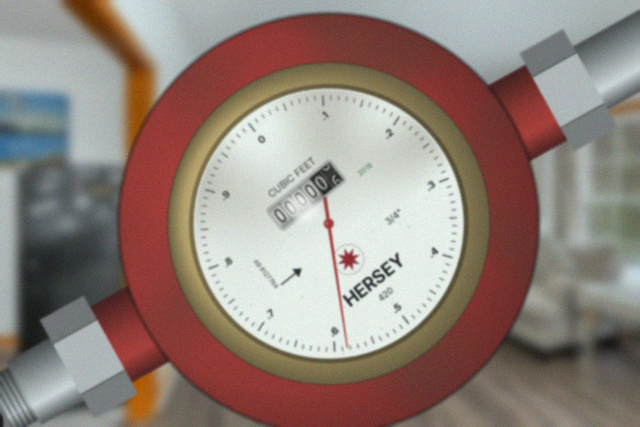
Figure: 5.58 ft³
